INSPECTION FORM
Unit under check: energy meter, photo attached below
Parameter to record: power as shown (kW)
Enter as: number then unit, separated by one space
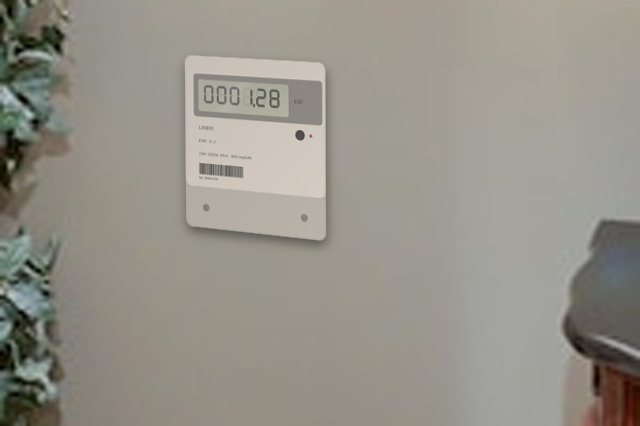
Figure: 1.28 kW
